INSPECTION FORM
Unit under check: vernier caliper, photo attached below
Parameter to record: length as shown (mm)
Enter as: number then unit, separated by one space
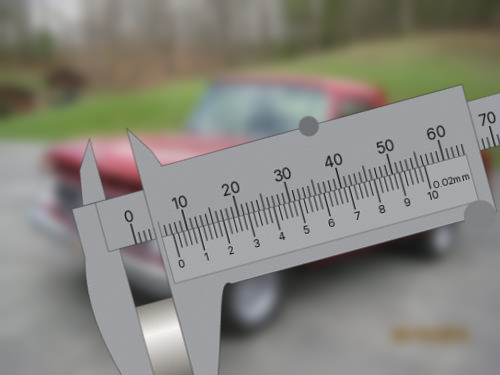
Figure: 7.2 mm
